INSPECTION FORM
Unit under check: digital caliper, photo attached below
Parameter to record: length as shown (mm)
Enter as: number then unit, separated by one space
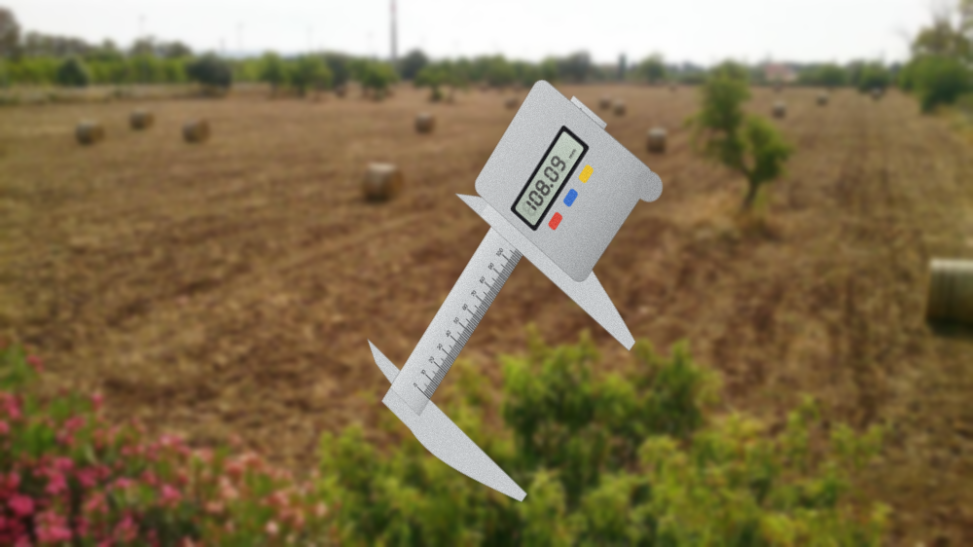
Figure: 108.09 mm
